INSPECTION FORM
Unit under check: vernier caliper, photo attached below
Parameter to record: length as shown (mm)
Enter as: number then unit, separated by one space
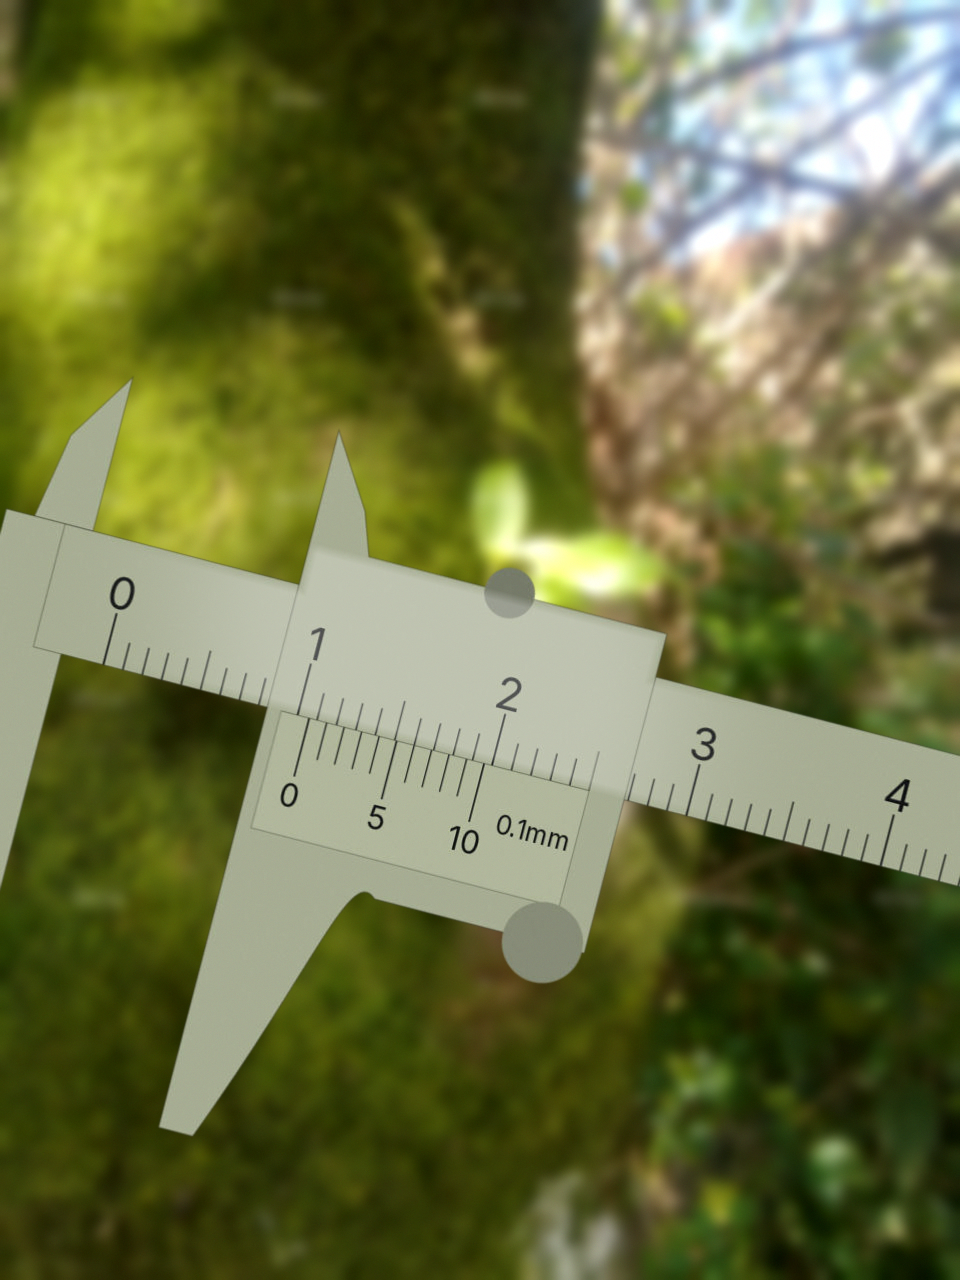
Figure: 10.6 mm
